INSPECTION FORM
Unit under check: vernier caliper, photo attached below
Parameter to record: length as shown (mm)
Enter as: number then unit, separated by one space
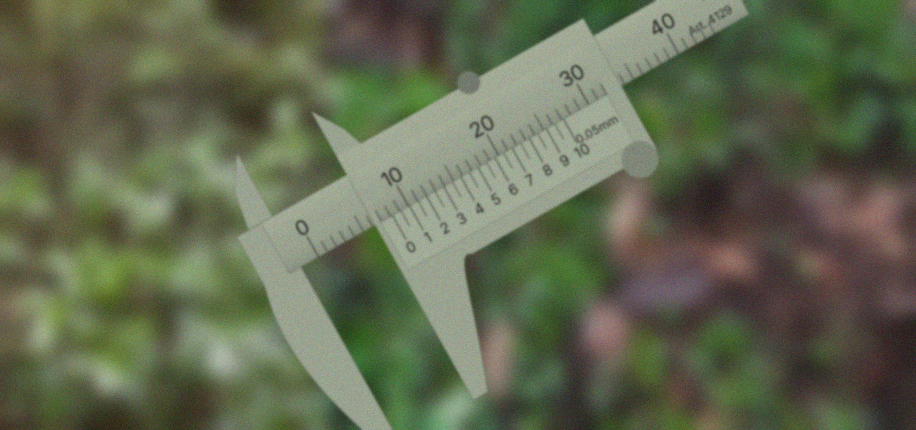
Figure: 8.2 mm
